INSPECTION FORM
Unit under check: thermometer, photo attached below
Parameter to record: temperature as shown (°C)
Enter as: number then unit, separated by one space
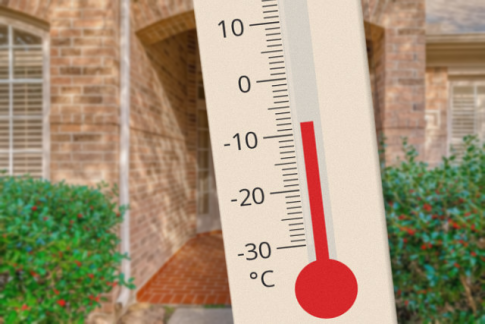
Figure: -8 °C
